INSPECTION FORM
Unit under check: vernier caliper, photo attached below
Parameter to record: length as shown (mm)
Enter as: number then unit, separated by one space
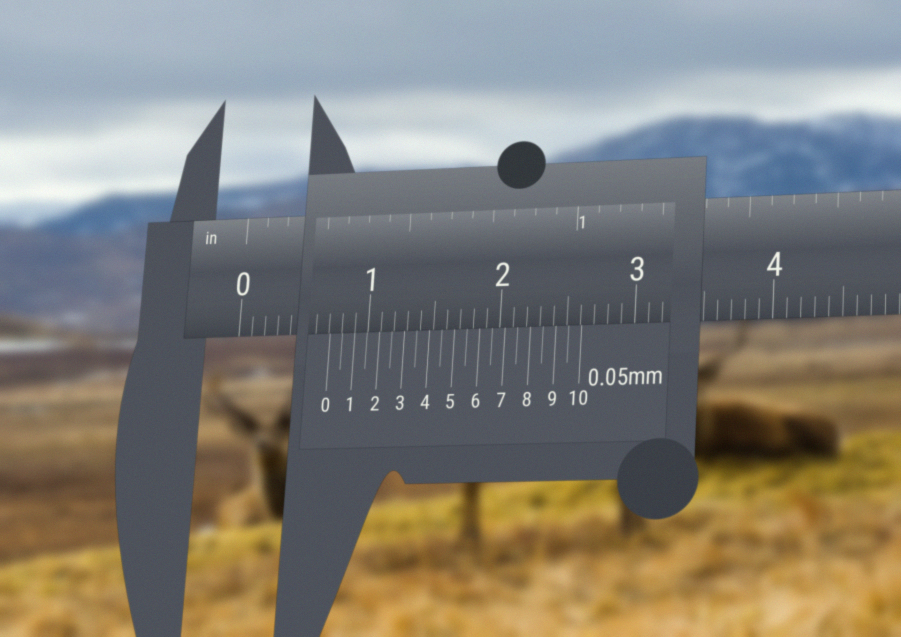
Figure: 7.1 mm
